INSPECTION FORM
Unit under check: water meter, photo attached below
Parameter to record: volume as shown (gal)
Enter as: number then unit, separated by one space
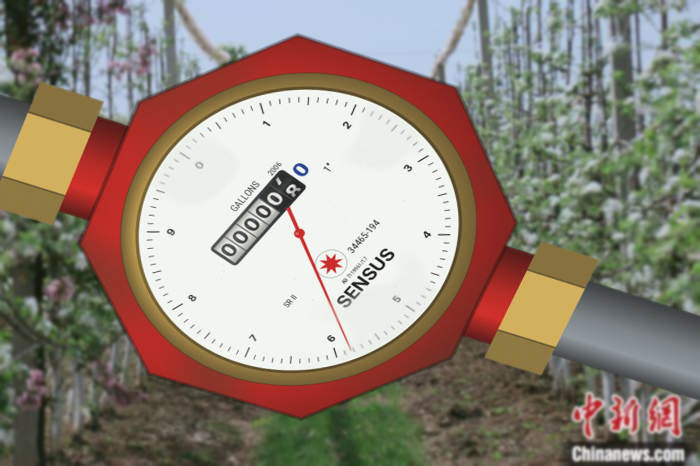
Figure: 75.8 gal
